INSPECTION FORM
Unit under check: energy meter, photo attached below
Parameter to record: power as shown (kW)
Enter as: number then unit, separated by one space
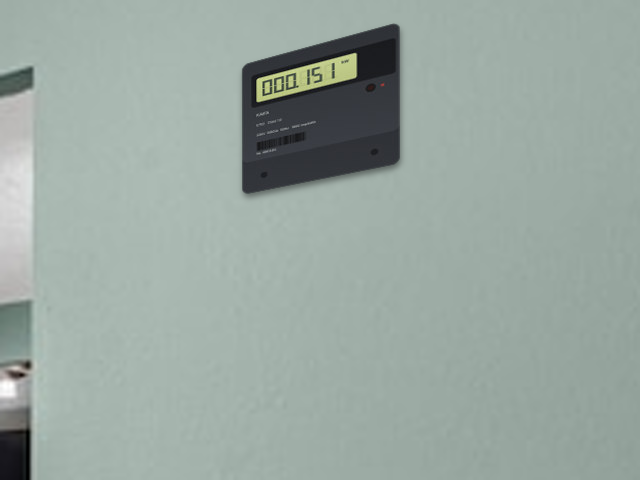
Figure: 0.151 kW
